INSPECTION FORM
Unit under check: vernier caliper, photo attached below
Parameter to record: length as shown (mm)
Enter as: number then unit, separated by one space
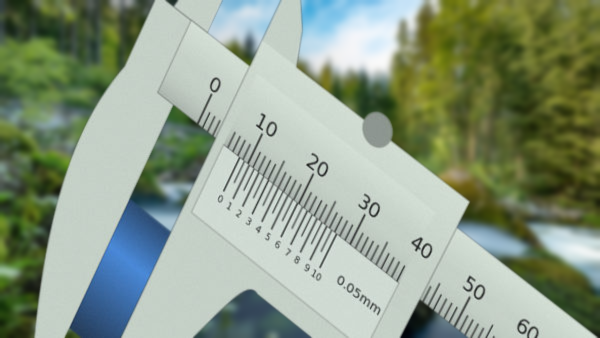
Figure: 8.4 mm
